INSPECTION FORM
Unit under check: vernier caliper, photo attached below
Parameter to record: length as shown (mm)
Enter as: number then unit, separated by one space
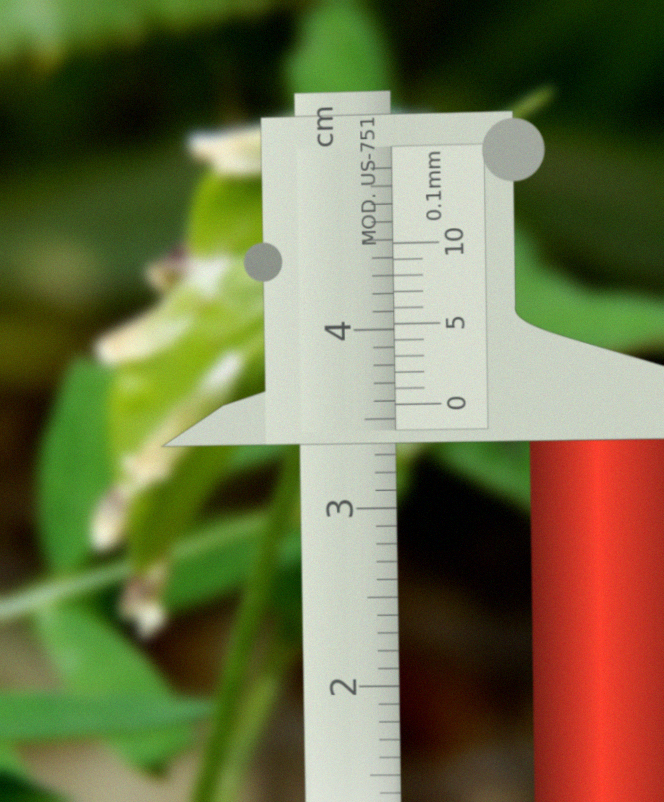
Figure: 35.8 mm
